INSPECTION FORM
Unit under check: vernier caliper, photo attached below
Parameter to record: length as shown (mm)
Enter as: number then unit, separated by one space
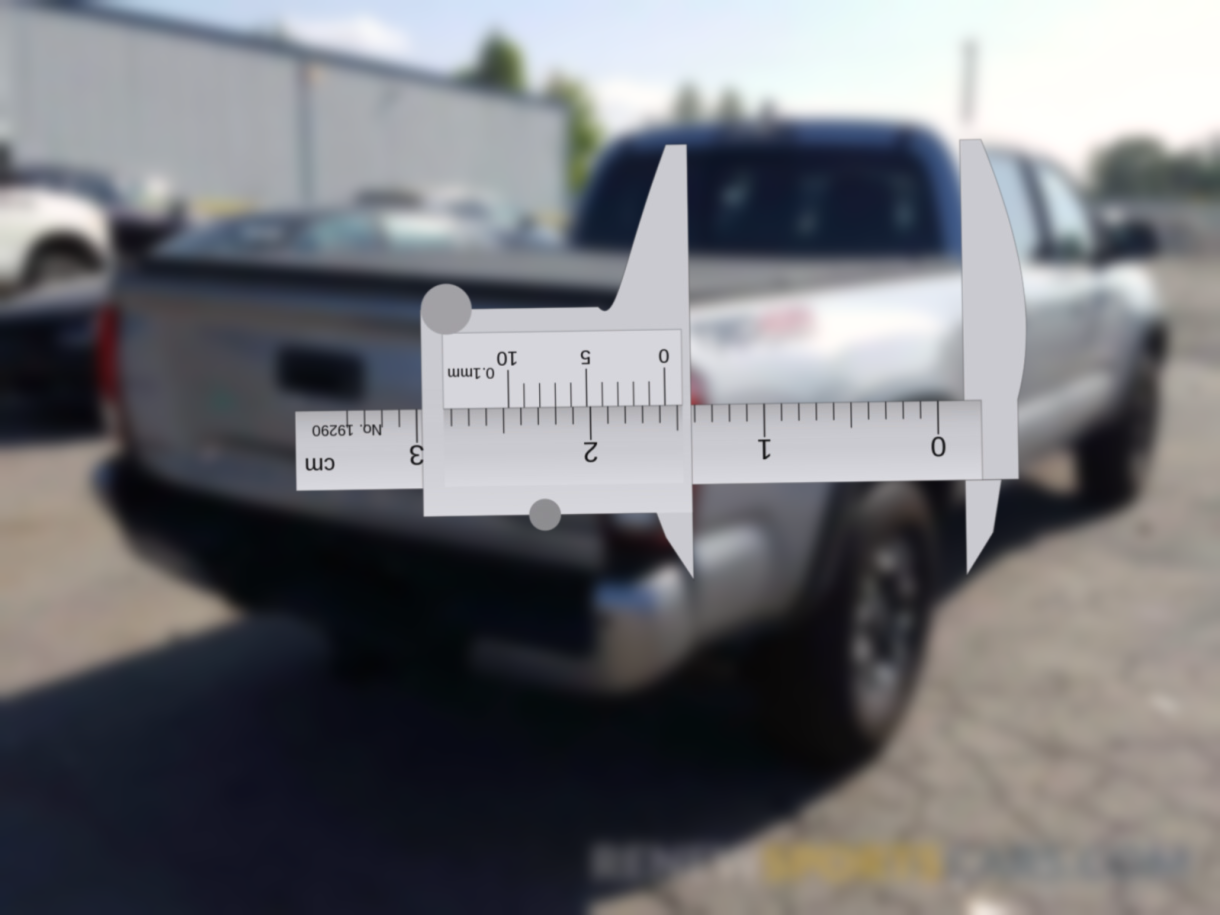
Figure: 15.7 mm
